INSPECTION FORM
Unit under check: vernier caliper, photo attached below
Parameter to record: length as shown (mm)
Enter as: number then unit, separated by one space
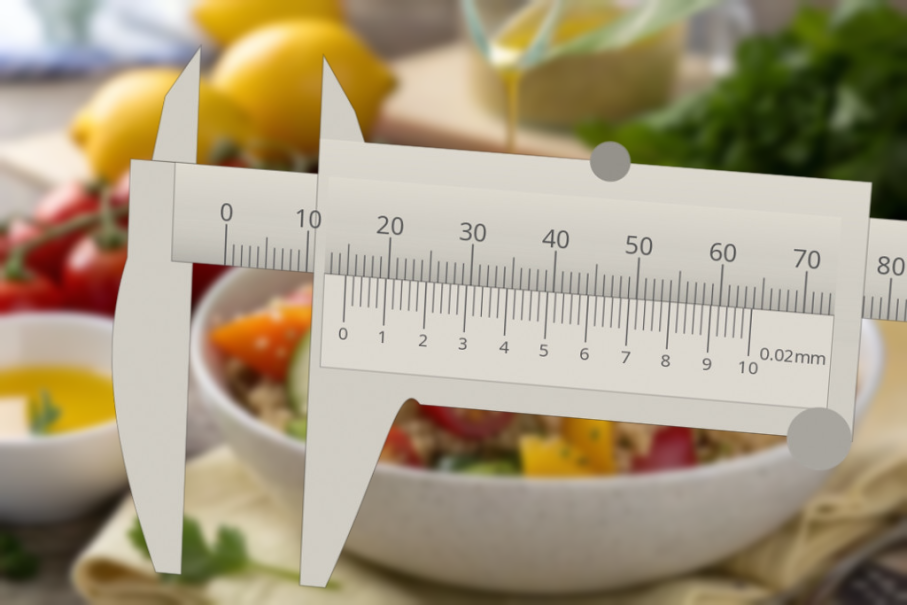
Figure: 14.8 mm
